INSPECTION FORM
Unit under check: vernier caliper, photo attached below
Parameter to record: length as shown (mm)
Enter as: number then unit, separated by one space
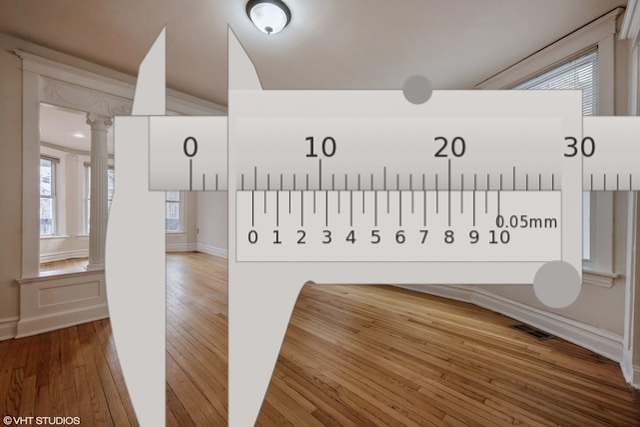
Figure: 4.8 mm
